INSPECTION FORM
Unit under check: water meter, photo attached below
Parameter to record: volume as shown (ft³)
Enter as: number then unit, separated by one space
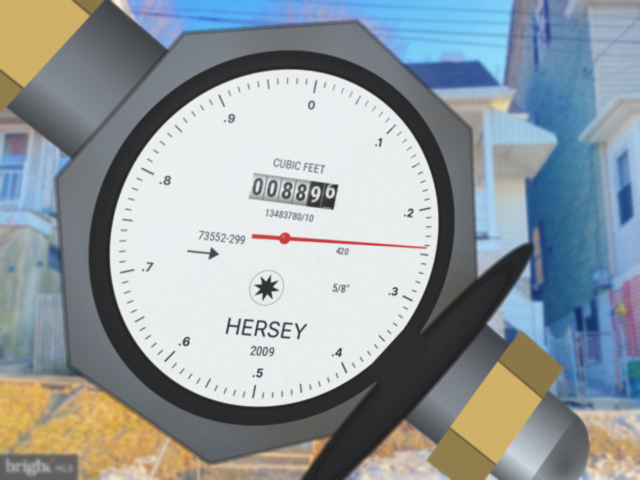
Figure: 8896.24 ft³
